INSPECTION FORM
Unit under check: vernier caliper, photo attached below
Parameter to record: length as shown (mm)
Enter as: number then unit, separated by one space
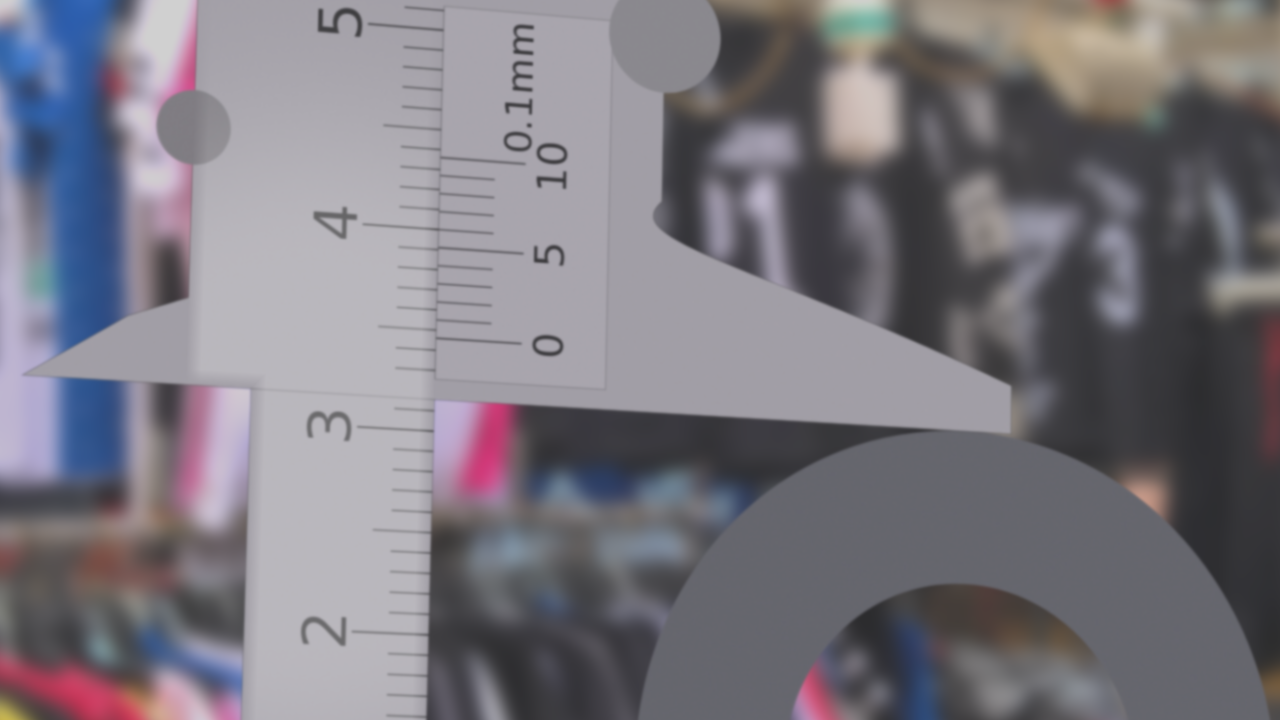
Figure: 34.6 mm
